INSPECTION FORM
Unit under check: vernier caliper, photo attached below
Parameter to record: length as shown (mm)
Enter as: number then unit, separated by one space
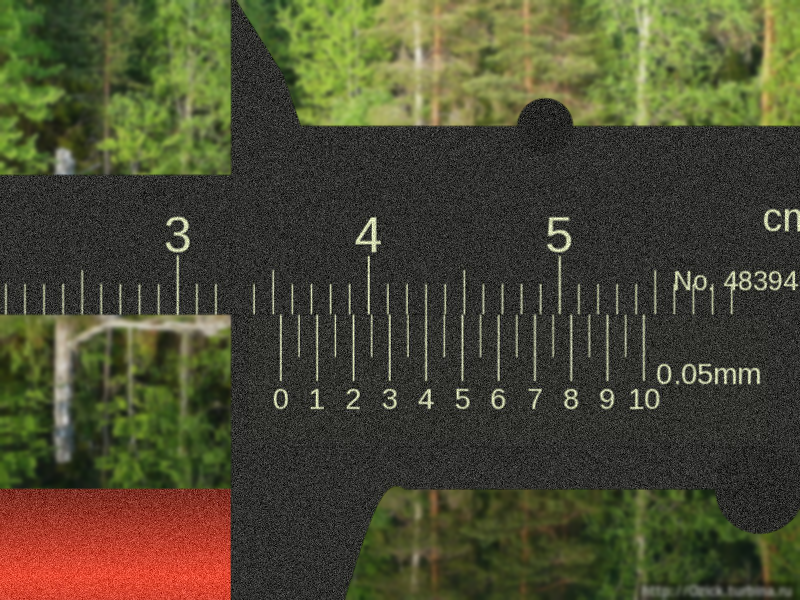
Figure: 35.4 mm
